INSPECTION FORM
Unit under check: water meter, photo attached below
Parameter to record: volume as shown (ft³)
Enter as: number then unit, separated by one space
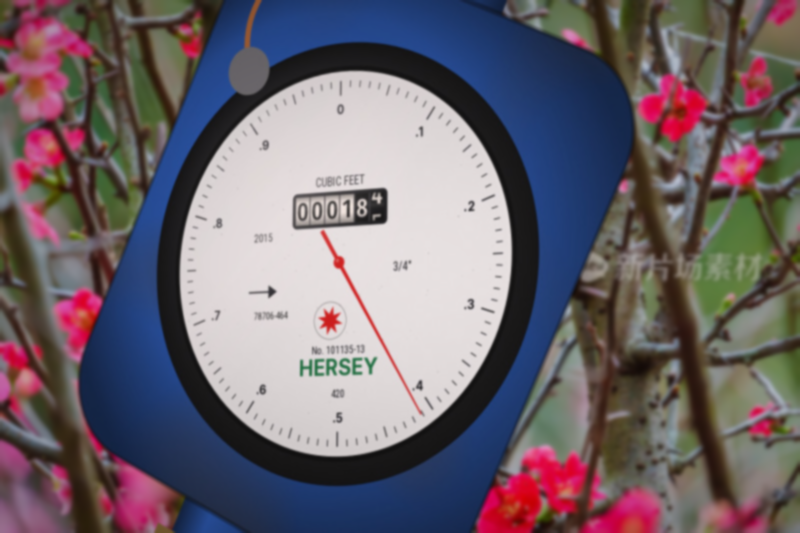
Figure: 184.41 ft³
